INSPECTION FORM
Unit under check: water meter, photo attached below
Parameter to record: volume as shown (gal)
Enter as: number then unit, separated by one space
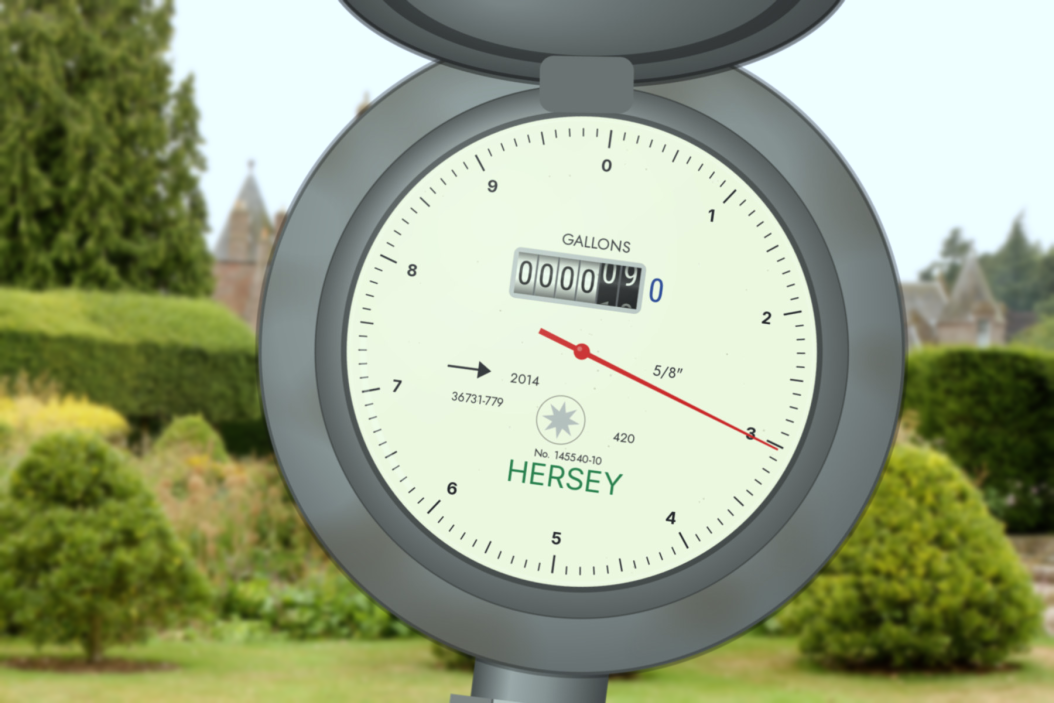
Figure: 93.0 gal
